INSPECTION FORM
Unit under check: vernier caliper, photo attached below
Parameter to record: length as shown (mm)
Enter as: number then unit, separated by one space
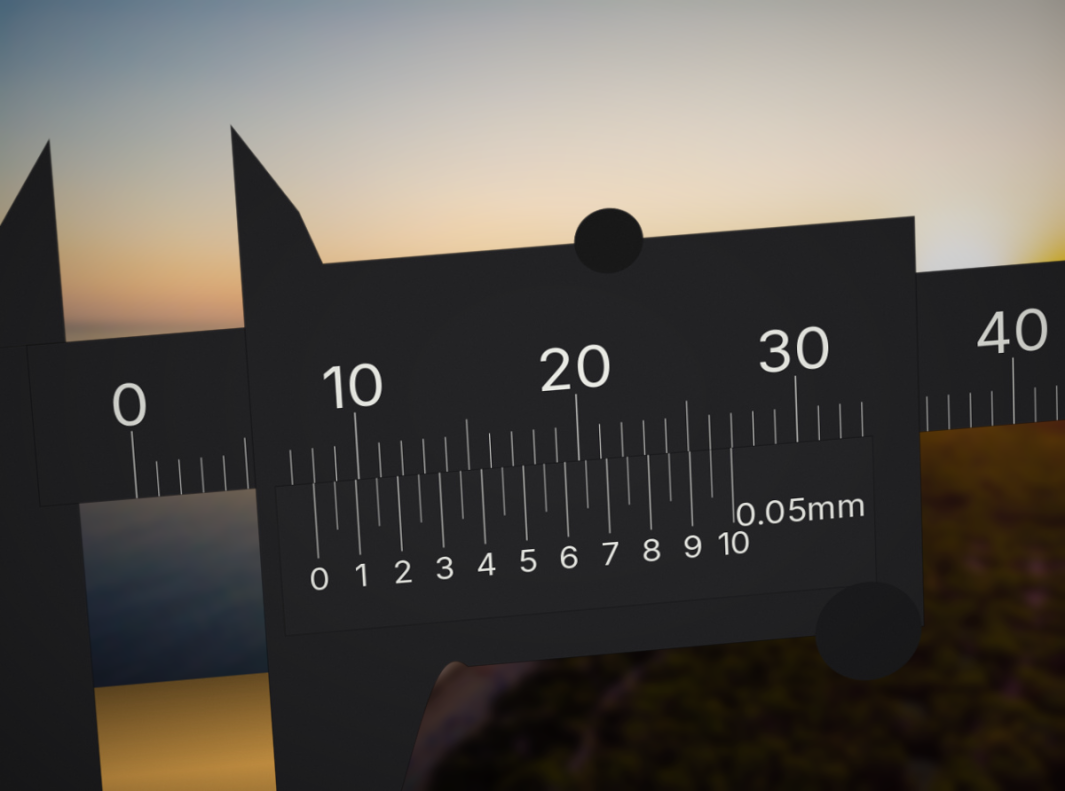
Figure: 7.95 mm
